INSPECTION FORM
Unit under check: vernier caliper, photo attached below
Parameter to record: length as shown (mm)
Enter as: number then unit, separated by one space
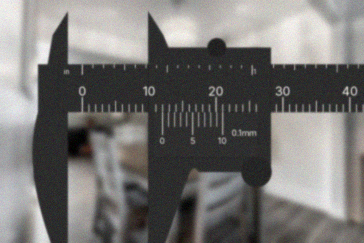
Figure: 12.0 mm
